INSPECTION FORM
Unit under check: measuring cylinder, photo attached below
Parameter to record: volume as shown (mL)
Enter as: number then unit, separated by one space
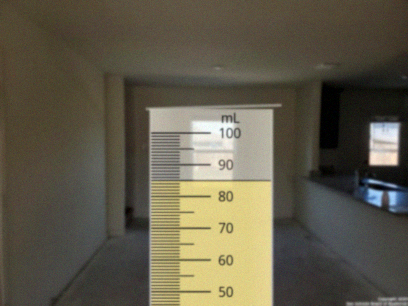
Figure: 85 mL
